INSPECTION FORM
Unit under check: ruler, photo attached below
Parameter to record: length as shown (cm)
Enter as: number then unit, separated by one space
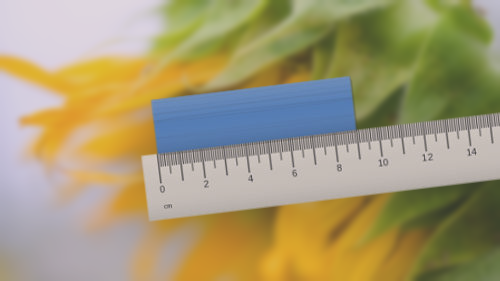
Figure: 9 cm
